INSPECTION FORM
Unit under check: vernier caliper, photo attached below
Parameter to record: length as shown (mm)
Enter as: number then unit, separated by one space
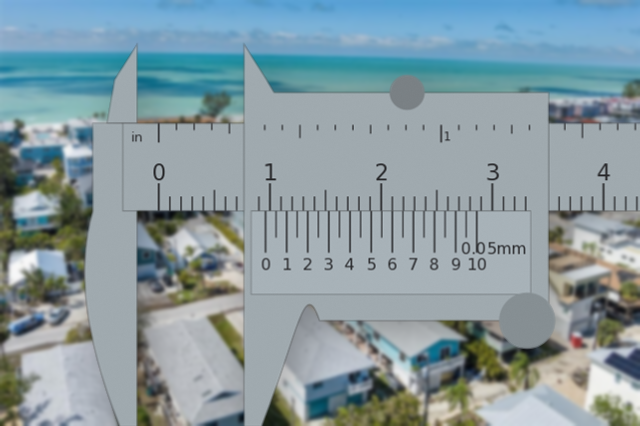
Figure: 9.6 mm
